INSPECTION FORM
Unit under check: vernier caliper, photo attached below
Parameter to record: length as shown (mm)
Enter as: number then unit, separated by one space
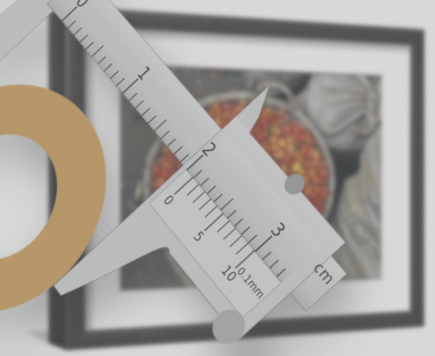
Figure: 20.9 mm
